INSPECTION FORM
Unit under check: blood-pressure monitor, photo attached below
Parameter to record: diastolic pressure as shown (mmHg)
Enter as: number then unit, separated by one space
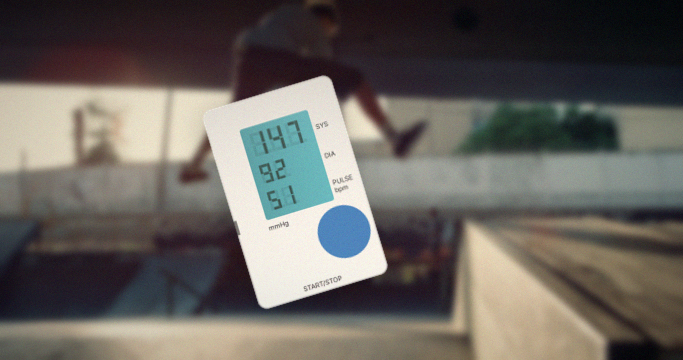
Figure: 92 mmHg
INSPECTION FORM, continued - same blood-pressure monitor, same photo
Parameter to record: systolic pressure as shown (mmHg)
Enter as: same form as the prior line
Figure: 147 mmHg
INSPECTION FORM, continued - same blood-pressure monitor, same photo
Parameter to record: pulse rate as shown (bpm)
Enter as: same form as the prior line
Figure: 51 bpm
